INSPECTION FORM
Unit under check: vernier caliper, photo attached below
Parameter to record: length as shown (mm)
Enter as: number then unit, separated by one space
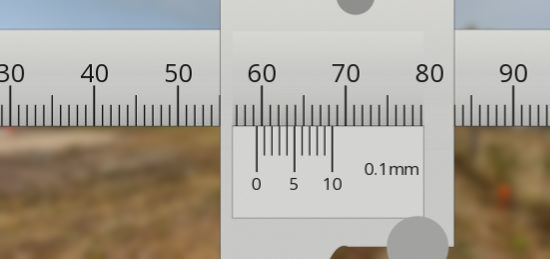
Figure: 59.4 mm
